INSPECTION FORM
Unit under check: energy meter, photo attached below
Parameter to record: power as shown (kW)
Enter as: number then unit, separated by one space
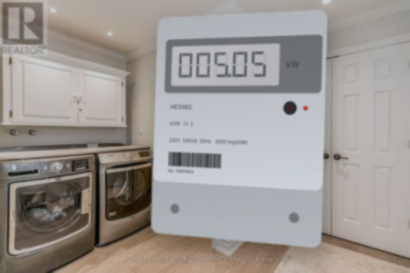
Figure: 5.05 kW
